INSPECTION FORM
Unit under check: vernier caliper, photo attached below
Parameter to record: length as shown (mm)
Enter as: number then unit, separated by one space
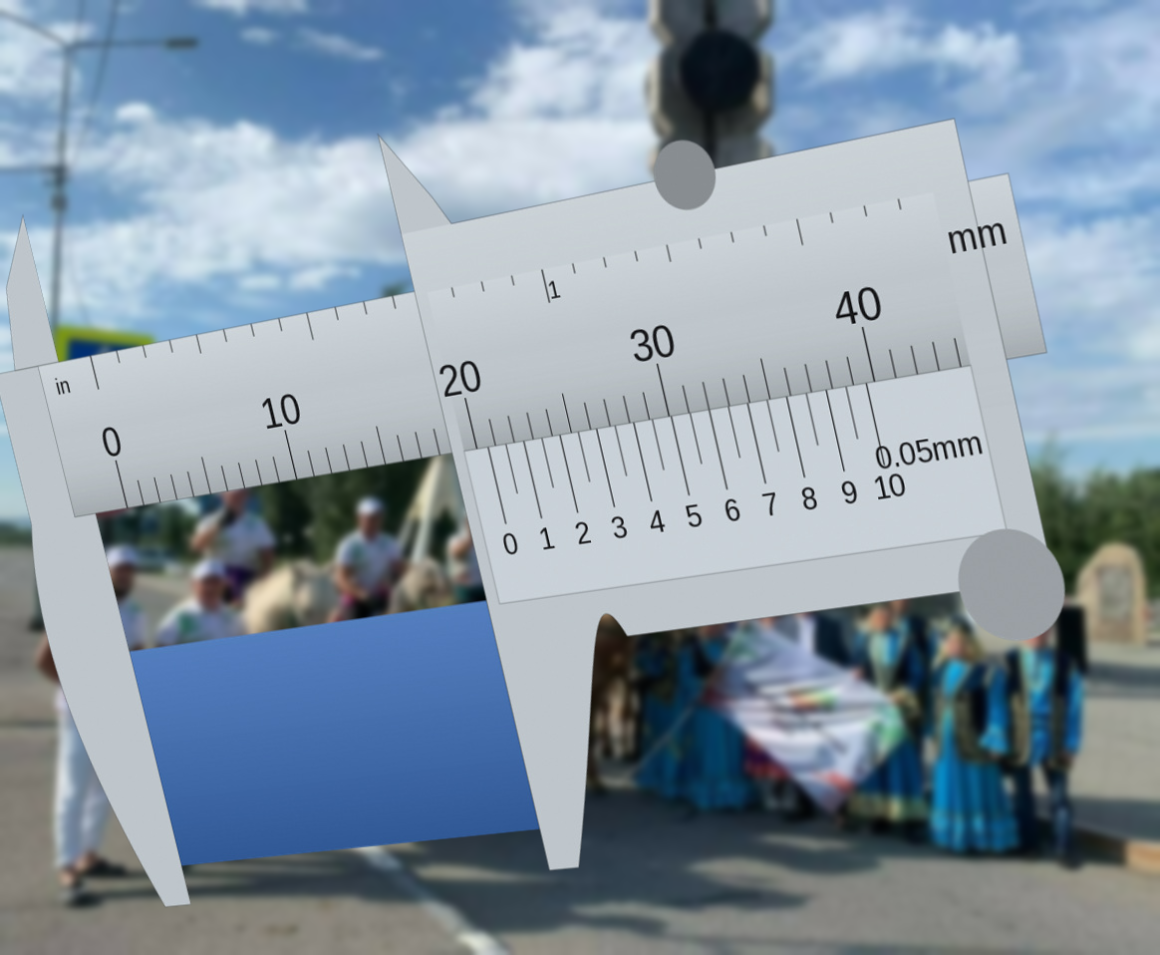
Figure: 20.6 mm
